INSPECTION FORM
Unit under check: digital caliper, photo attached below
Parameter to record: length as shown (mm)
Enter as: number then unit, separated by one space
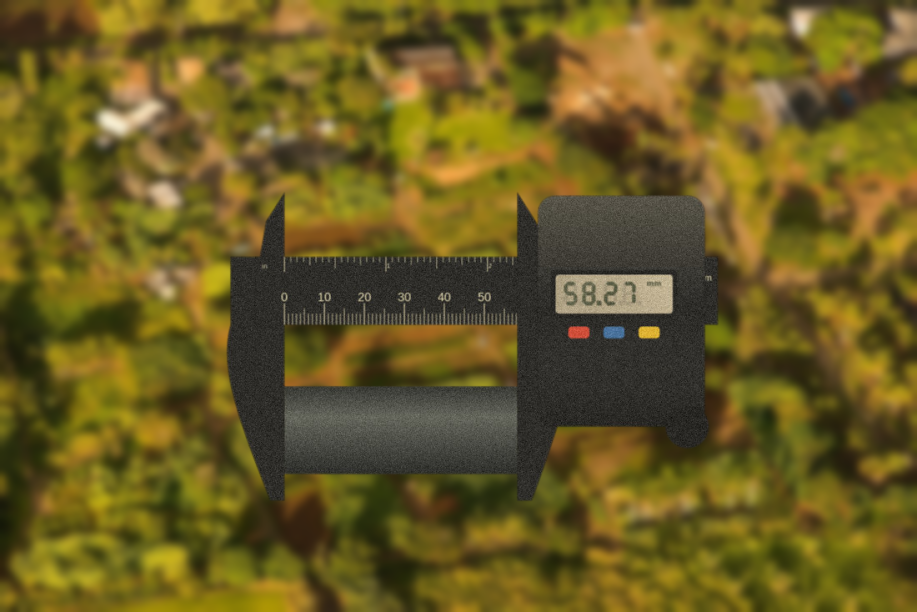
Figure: 58.27 mm
